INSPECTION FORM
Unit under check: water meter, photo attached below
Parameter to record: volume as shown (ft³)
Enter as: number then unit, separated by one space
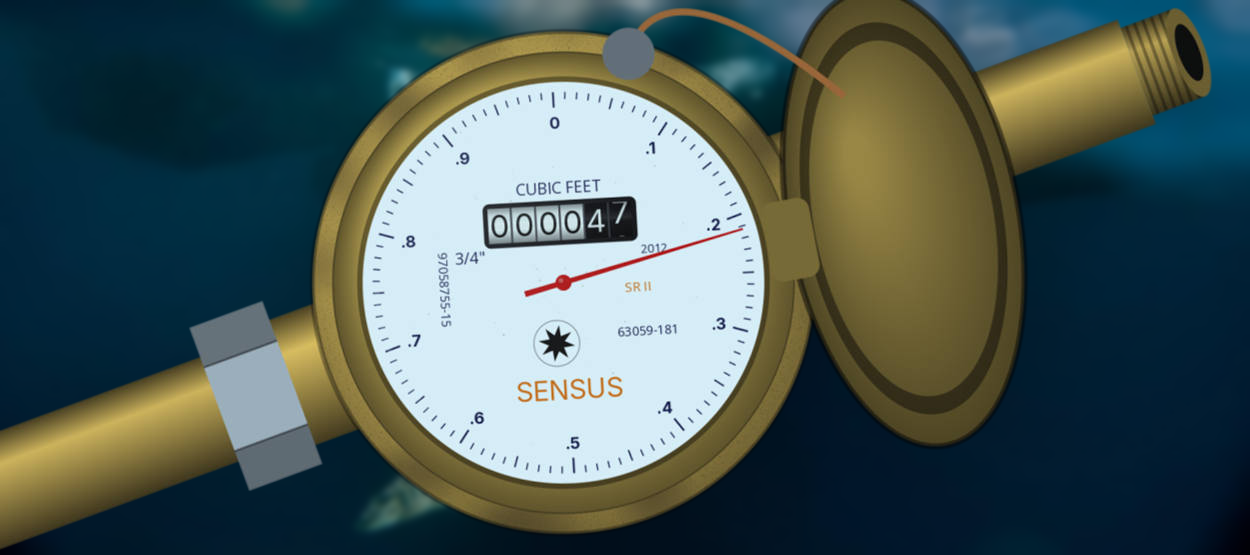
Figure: 47.21 ft³
